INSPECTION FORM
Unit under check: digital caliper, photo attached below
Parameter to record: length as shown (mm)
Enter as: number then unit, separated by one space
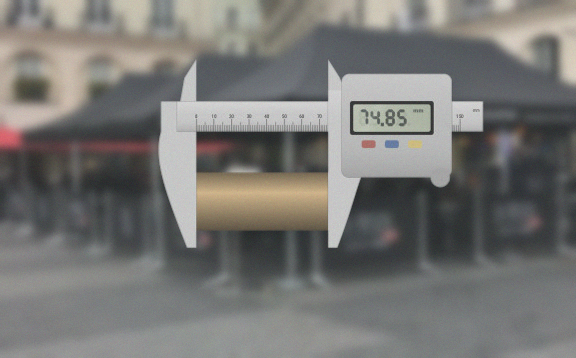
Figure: 74.85 mm
